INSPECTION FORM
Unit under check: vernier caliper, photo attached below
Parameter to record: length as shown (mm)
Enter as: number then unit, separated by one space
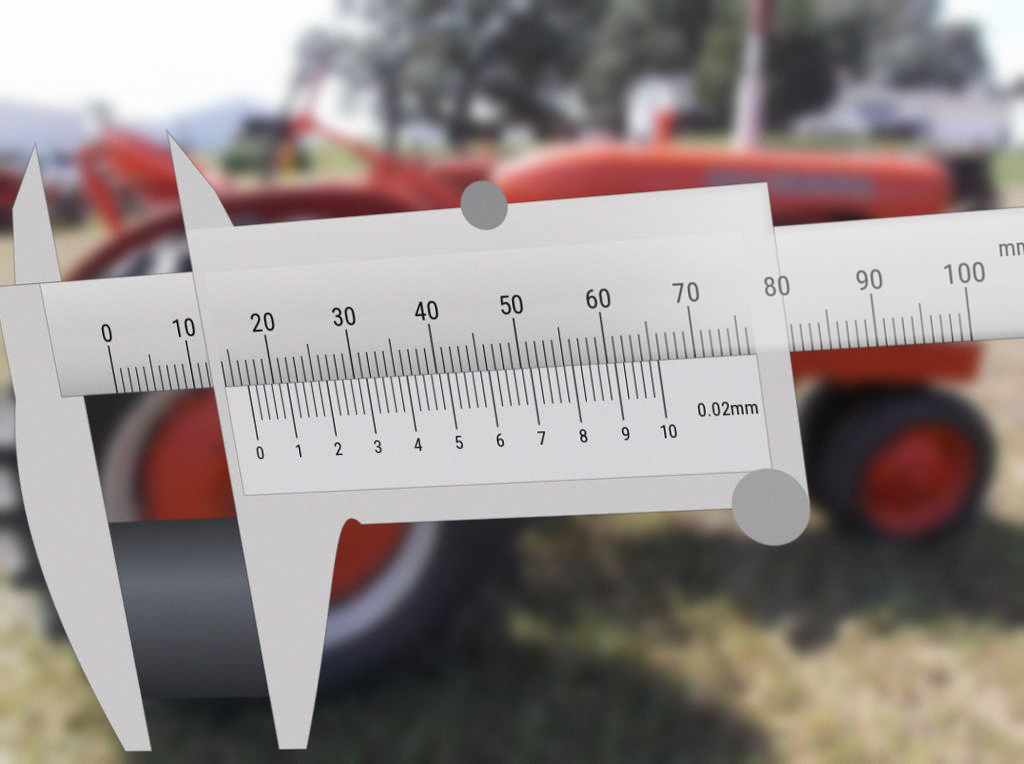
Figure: 16.8 mm
